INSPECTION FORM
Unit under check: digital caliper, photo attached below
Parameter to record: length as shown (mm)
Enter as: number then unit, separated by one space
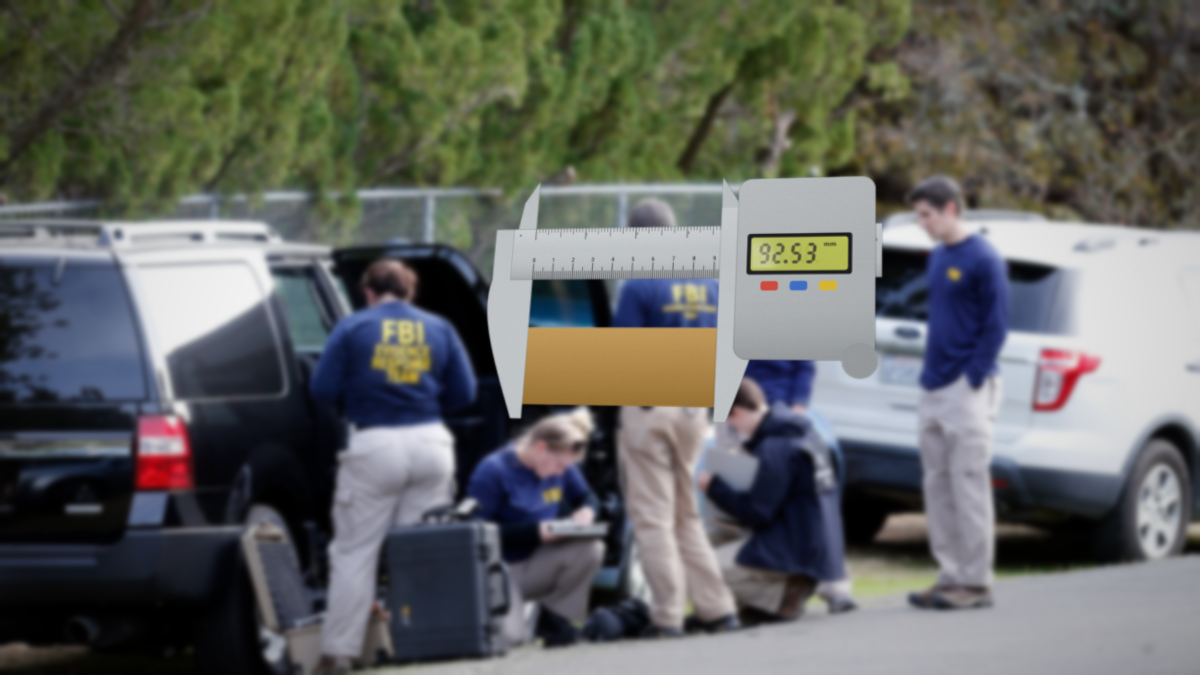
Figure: 92.53 mm
